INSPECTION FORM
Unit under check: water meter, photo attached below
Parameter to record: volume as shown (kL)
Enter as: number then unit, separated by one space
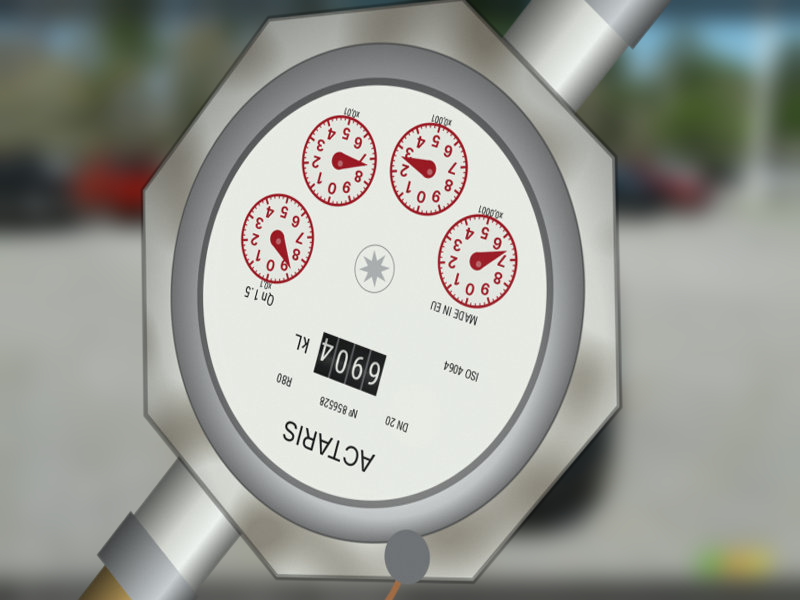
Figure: 6903.8726 kL
